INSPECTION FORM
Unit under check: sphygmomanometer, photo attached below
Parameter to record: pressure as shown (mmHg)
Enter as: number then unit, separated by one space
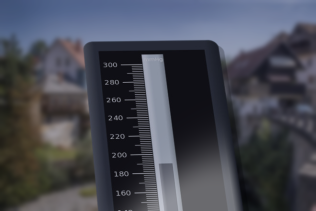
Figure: 190 mmHg
